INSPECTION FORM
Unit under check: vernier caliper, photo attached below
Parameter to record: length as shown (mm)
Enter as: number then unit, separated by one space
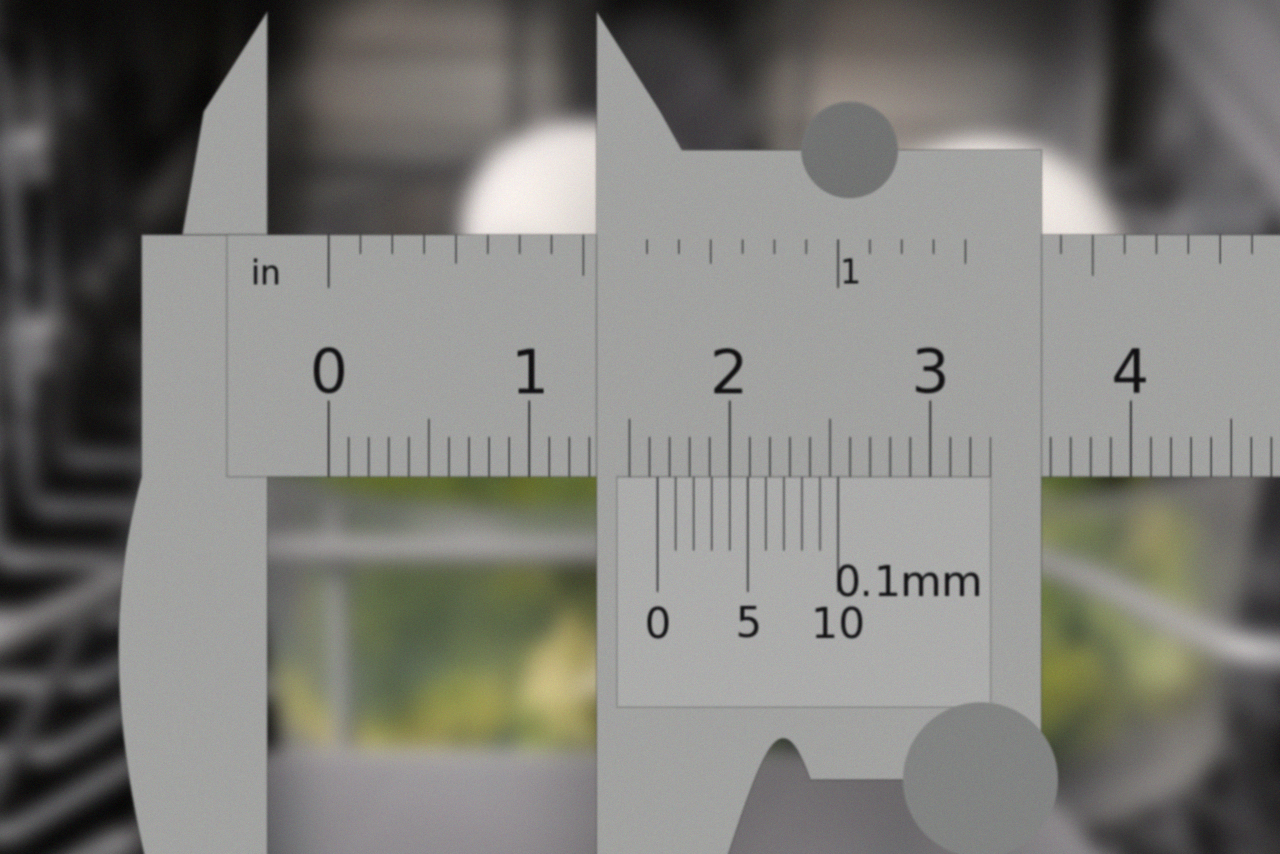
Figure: 16.4 mm
